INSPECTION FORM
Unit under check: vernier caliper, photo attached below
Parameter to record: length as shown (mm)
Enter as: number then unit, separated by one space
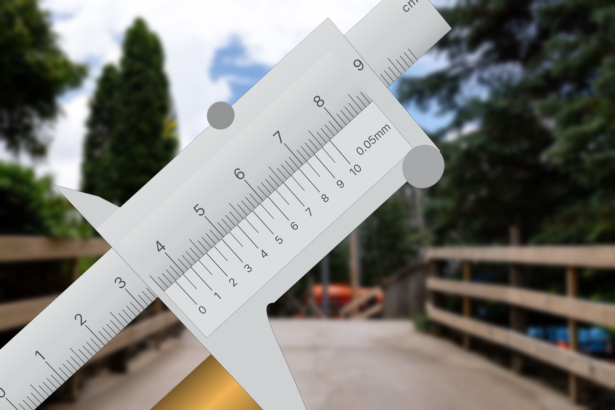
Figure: 37.8 mm
